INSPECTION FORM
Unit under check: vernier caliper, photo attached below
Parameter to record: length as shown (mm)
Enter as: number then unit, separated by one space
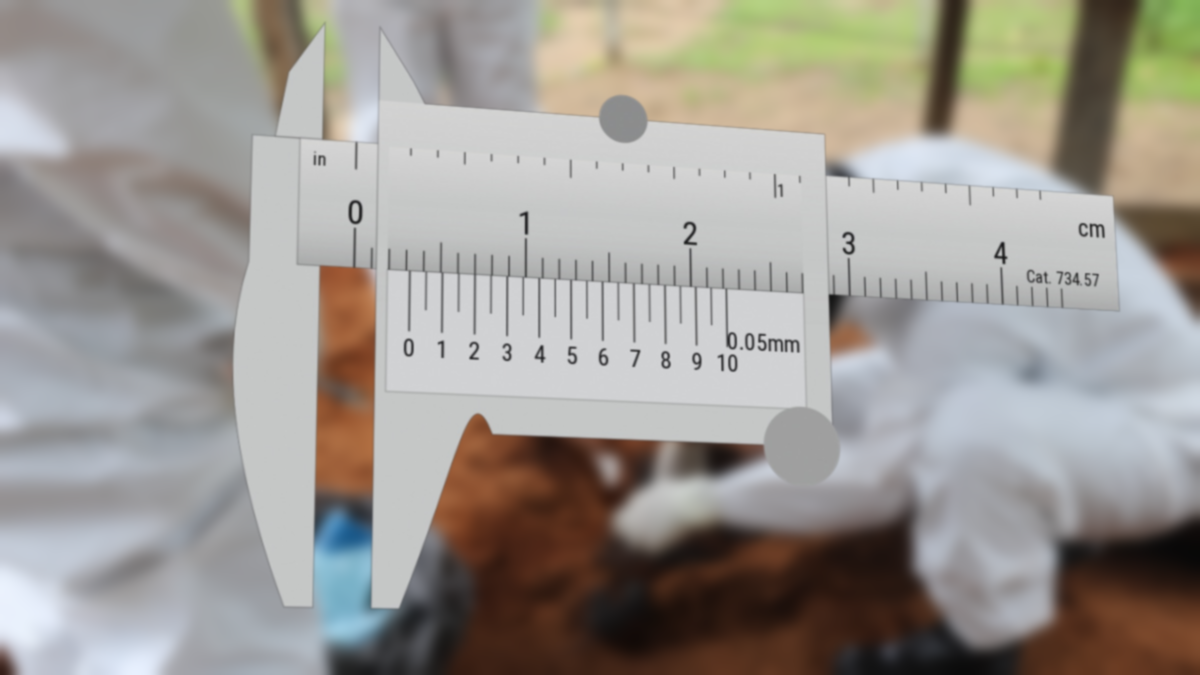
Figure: 3.2 mm
